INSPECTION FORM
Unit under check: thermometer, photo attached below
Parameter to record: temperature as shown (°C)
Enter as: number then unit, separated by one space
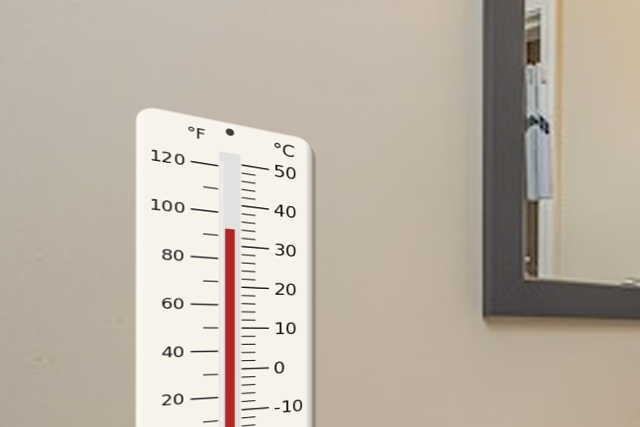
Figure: 34 °C
